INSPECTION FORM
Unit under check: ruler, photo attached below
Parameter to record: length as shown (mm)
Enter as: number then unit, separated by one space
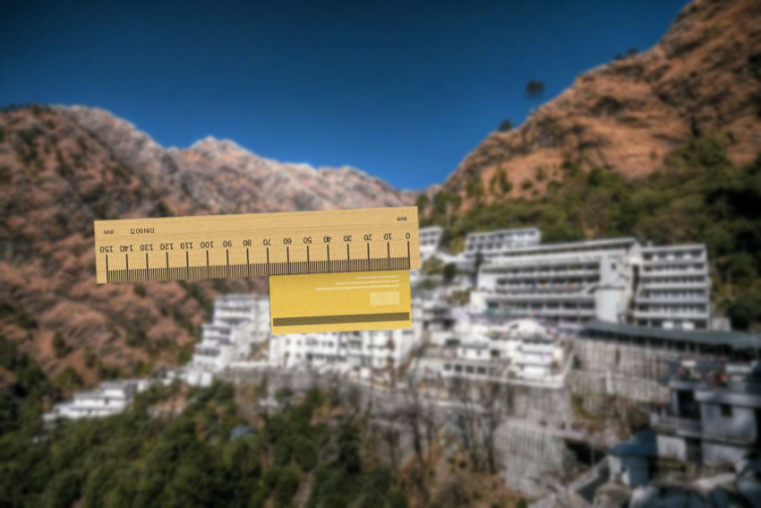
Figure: 70 mm
